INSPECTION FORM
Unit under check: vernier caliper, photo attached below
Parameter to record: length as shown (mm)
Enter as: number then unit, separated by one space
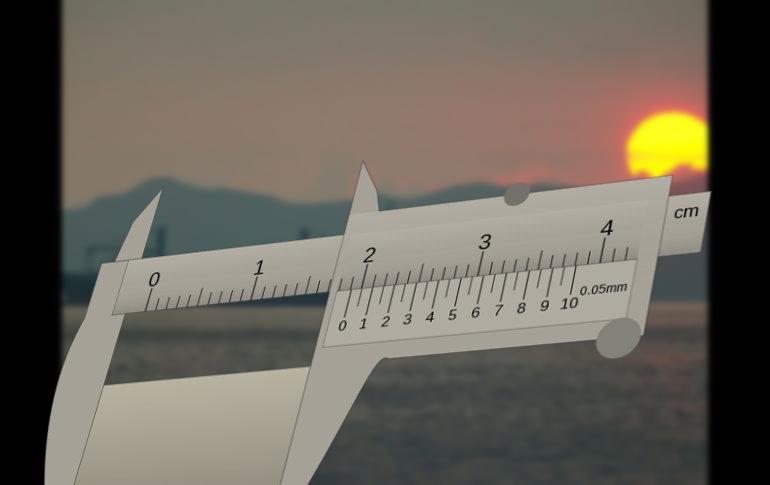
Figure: 19.1 mm
